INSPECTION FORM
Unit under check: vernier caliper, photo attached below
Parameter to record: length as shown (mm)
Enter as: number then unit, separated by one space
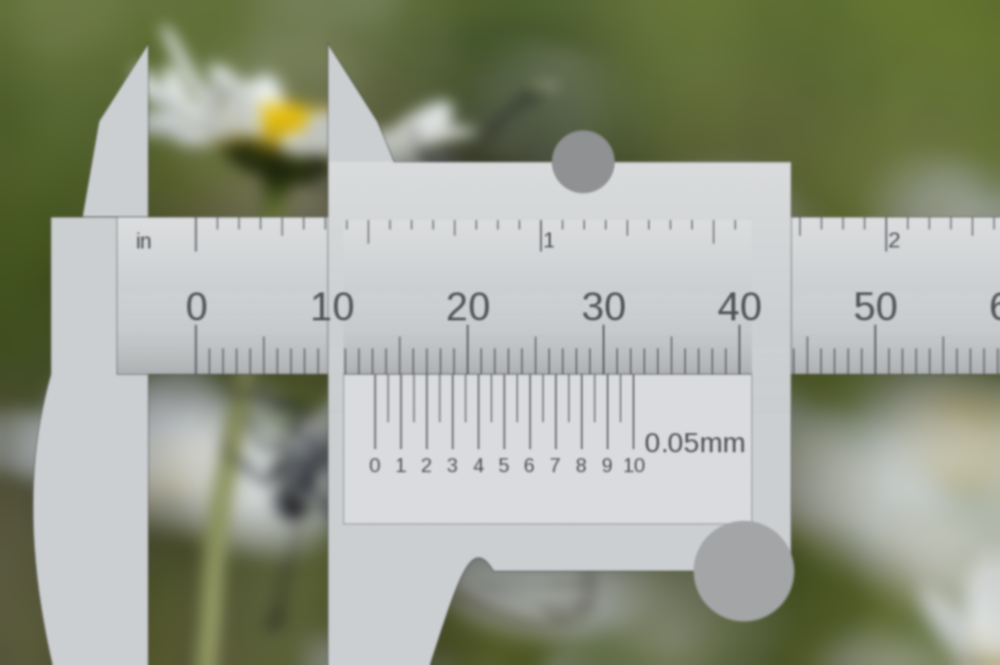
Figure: 13.2 mm
